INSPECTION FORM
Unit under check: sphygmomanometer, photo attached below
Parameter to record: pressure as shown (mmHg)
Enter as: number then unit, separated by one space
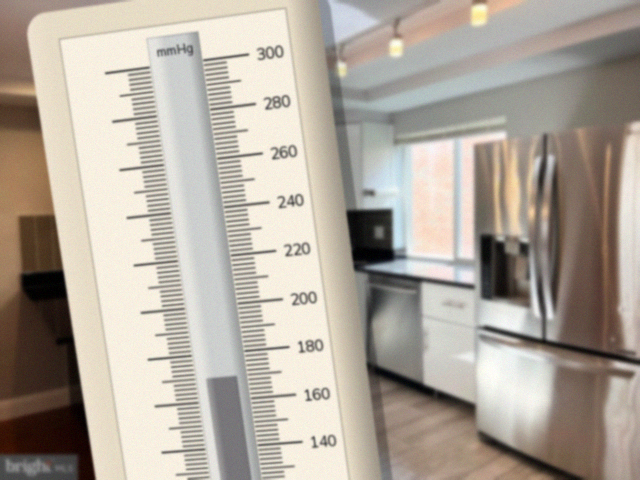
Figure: 170 mmHg
